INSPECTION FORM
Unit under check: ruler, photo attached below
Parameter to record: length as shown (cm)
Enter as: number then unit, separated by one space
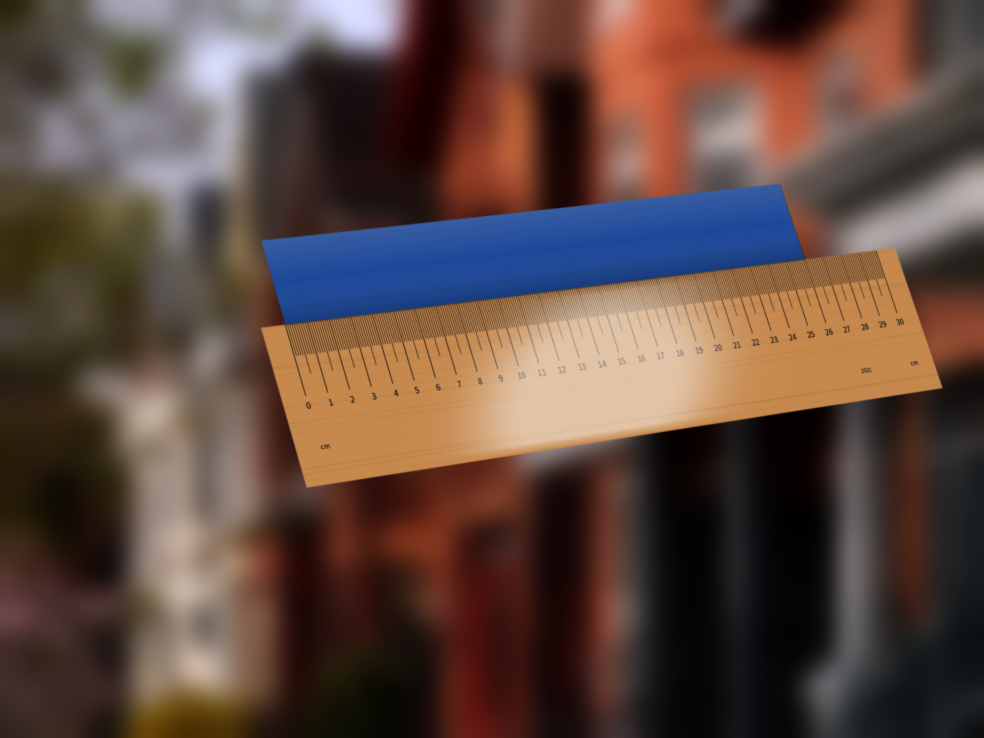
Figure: 26 cm
